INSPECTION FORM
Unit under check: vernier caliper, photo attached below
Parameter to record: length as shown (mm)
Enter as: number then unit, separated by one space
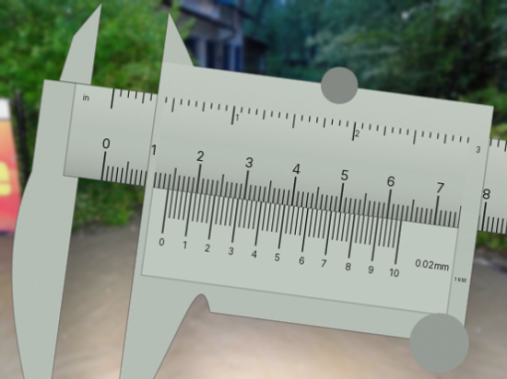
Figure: 14.0 mm
